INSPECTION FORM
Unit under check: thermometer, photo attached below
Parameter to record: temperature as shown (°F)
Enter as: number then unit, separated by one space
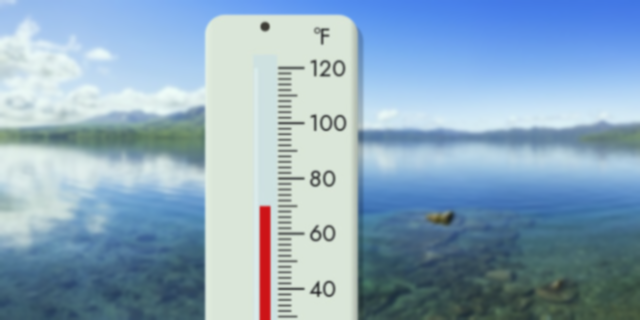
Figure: 70 °F
